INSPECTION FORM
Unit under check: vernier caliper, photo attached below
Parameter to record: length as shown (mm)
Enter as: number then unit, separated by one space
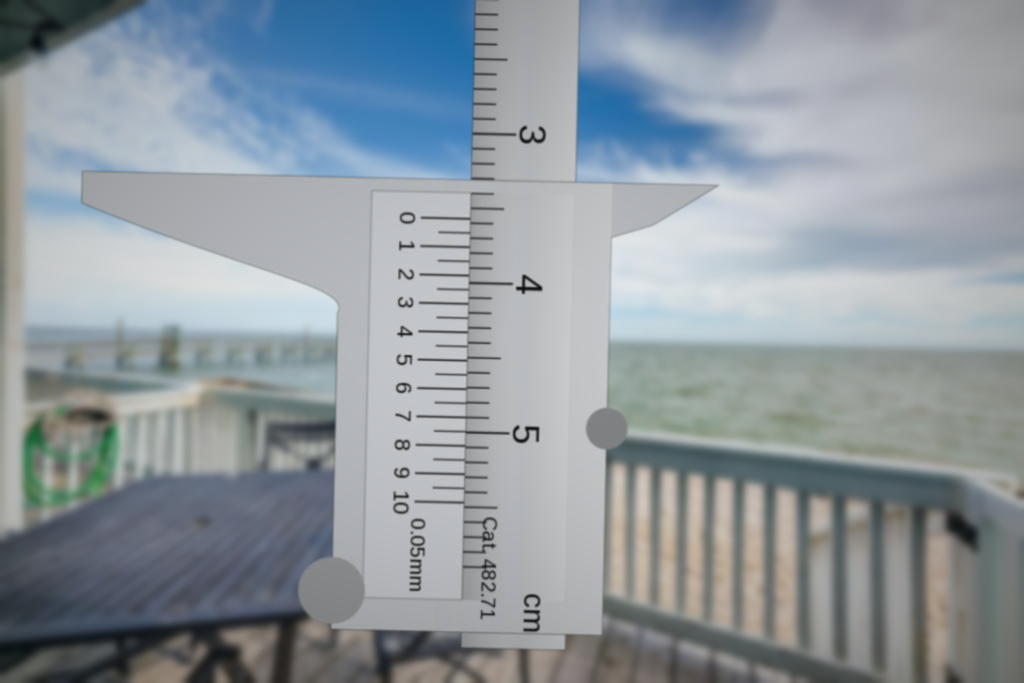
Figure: 35.7 mm
